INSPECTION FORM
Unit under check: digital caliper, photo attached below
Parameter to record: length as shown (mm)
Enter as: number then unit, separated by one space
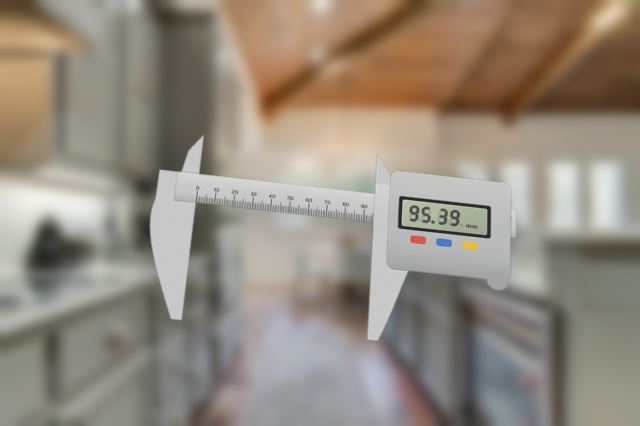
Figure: 95.39 mm
